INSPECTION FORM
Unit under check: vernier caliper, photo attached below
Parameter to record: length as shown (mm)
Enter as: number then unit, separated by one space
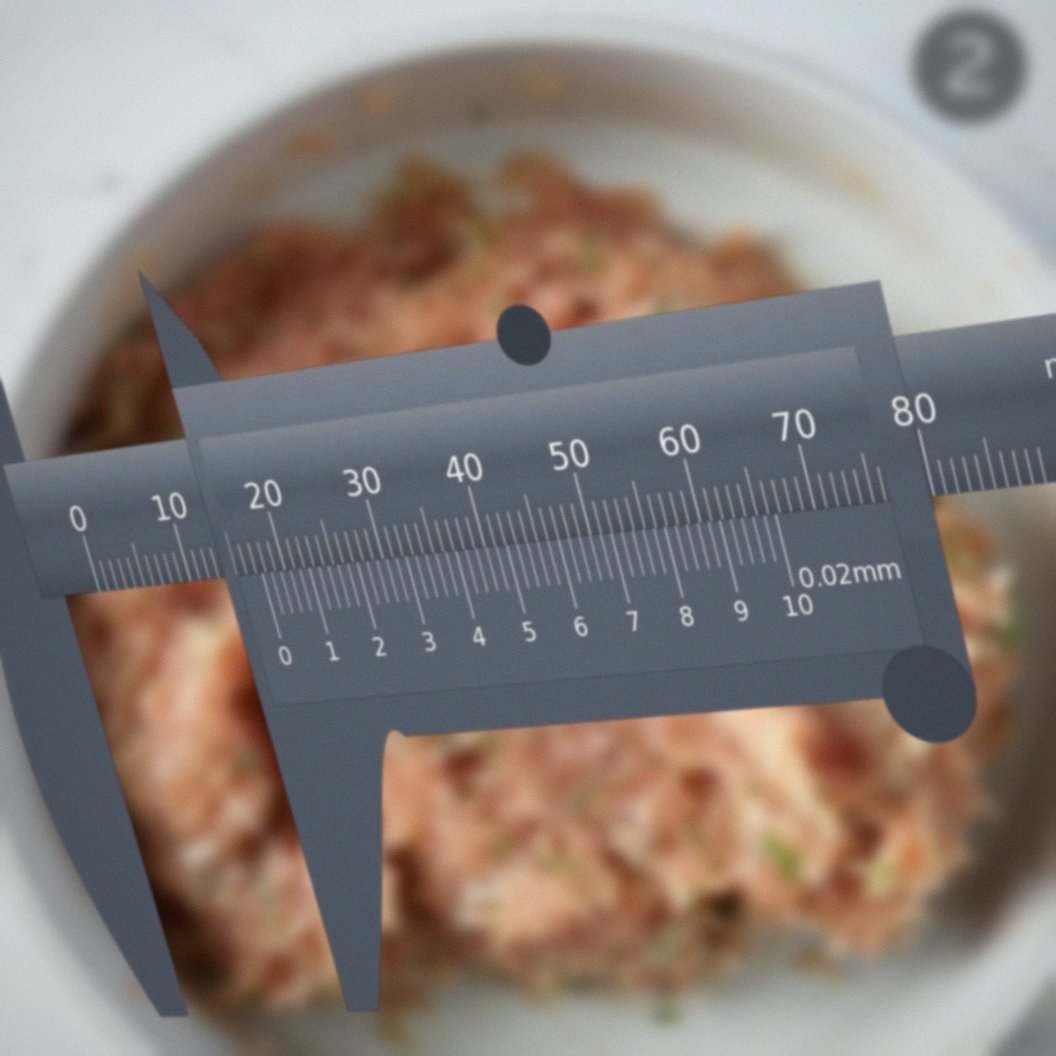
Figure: 17.6 mm
